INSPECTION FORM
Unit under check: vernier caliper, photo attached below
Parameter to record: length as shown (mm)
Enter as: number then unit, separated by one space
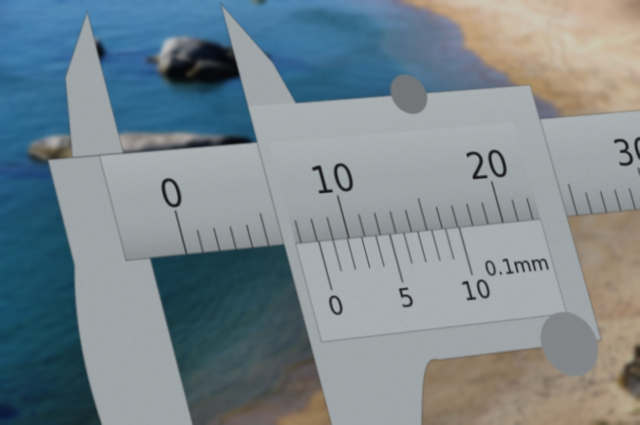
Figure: 8.1 mm
